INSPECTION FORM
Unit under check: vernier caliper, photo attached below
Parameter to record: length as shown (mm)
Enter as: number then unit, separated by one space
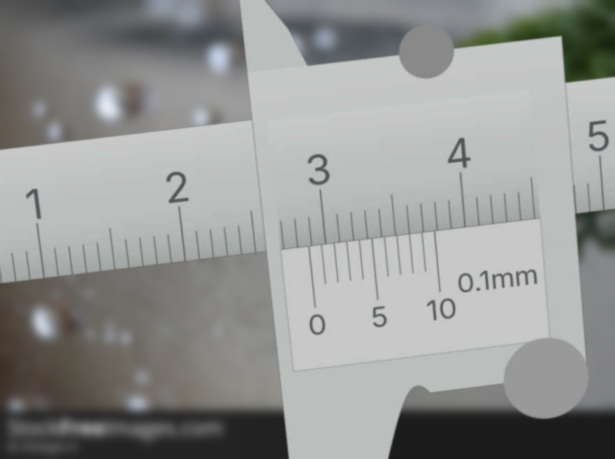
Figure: 28.8 mm
